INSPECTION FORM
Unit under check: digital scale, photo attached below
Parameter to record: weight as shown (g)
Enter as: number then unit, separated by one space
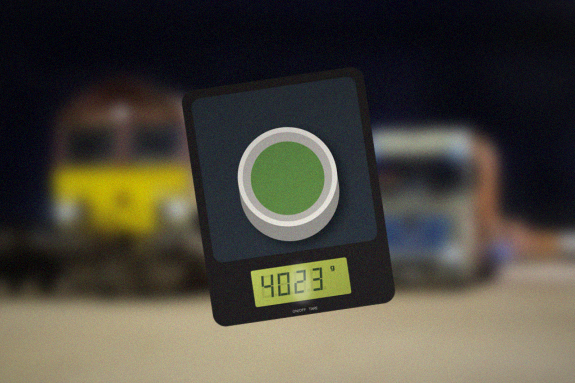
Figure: 4023 g
